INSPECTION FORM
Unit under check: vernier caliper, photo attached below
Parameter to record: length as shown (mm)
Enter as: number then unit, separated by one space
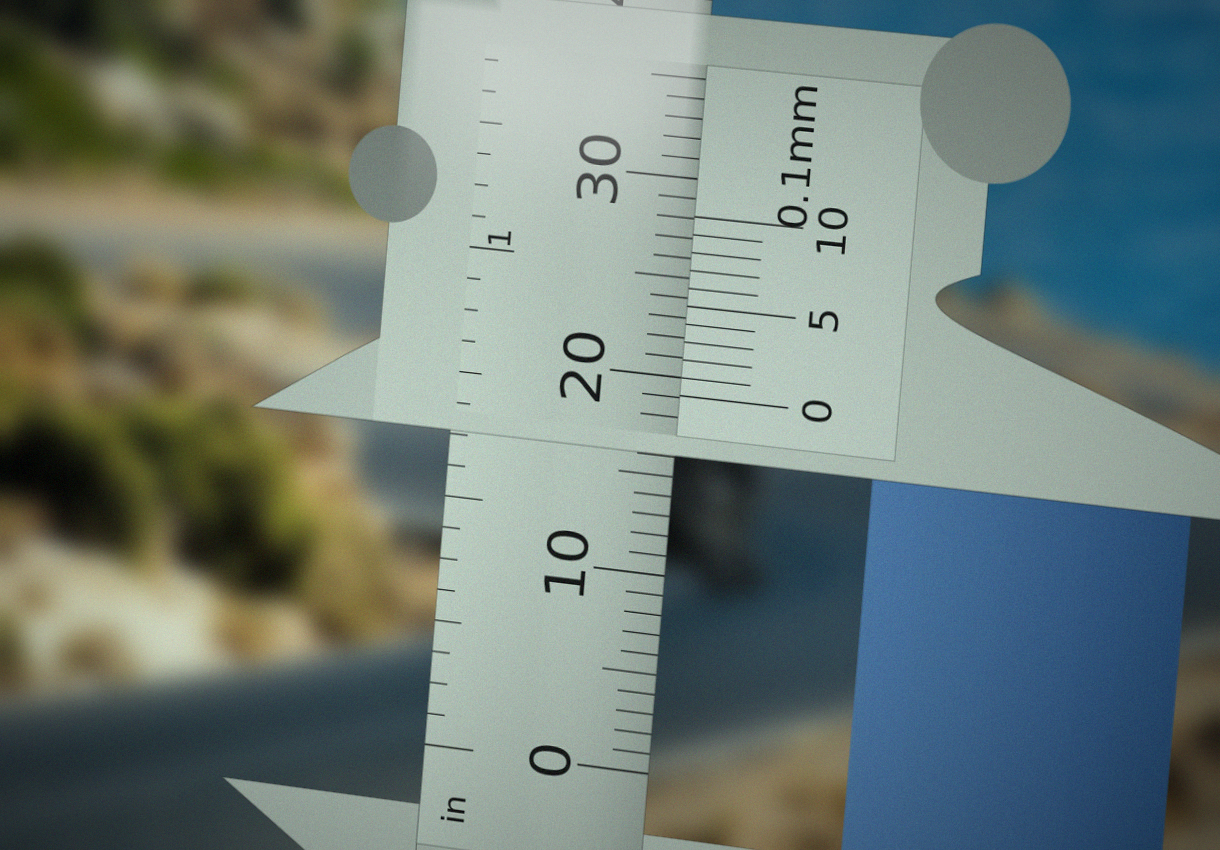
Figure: 19.1 mm
